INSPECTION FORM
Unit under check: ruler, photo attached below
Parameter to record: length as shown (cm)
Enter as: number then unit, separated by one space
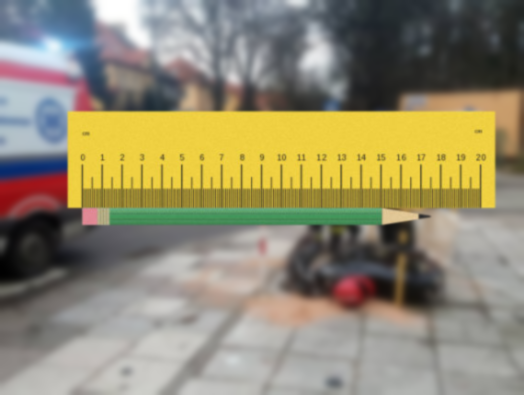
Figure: 17.5 cm
